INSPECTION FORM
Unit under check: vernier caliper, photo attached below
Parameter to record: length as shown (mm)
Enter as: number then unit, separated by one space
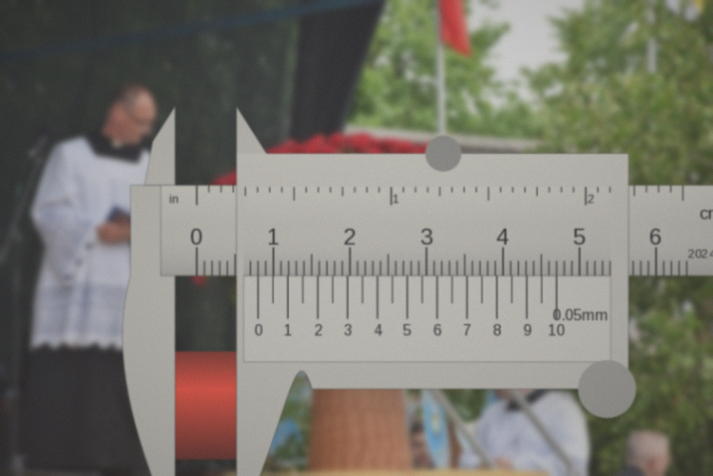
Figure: 8.0 mm
